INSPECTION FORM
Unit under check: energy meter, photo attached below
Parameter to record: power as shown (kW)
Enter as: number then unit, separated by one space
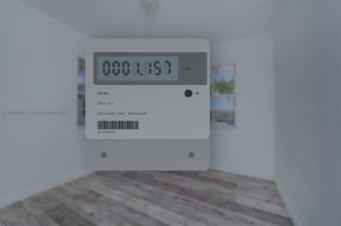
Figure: 1.157 kW
